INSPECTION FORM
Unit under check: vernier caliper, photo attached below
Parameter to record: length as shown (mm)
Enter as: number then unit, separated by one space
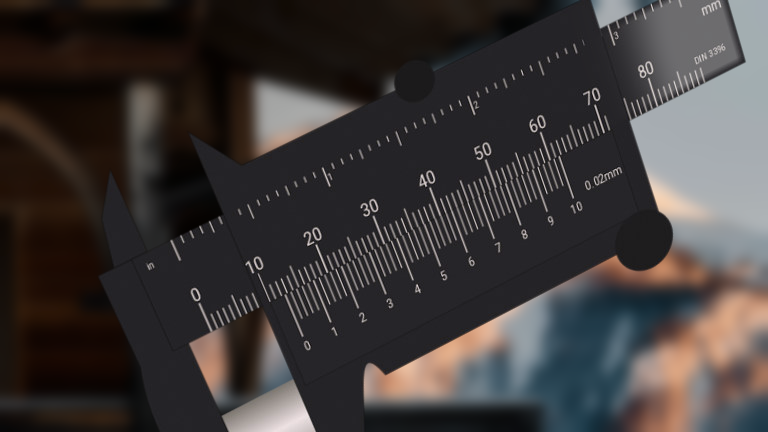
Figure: 12.6 mm
